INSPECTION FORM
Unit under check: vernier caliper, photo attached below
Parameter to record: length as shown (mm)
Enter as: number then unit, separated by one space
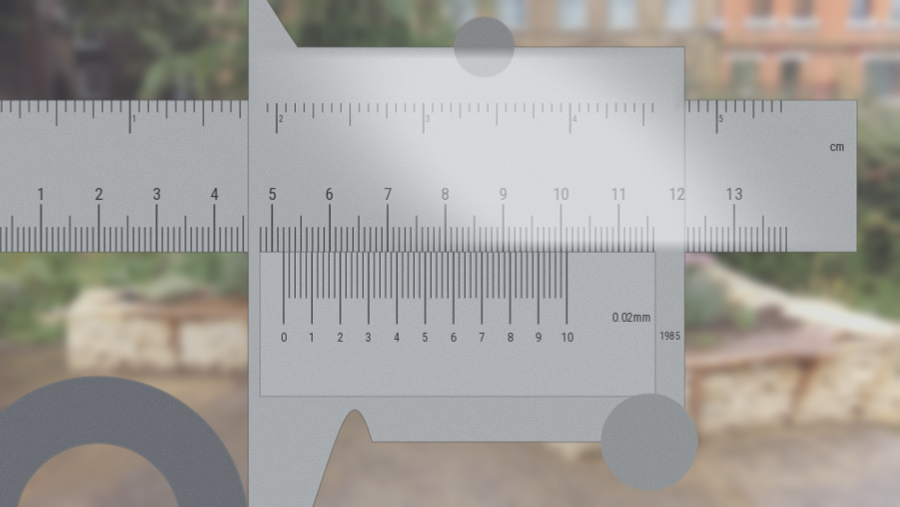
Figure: 52.0 mm
